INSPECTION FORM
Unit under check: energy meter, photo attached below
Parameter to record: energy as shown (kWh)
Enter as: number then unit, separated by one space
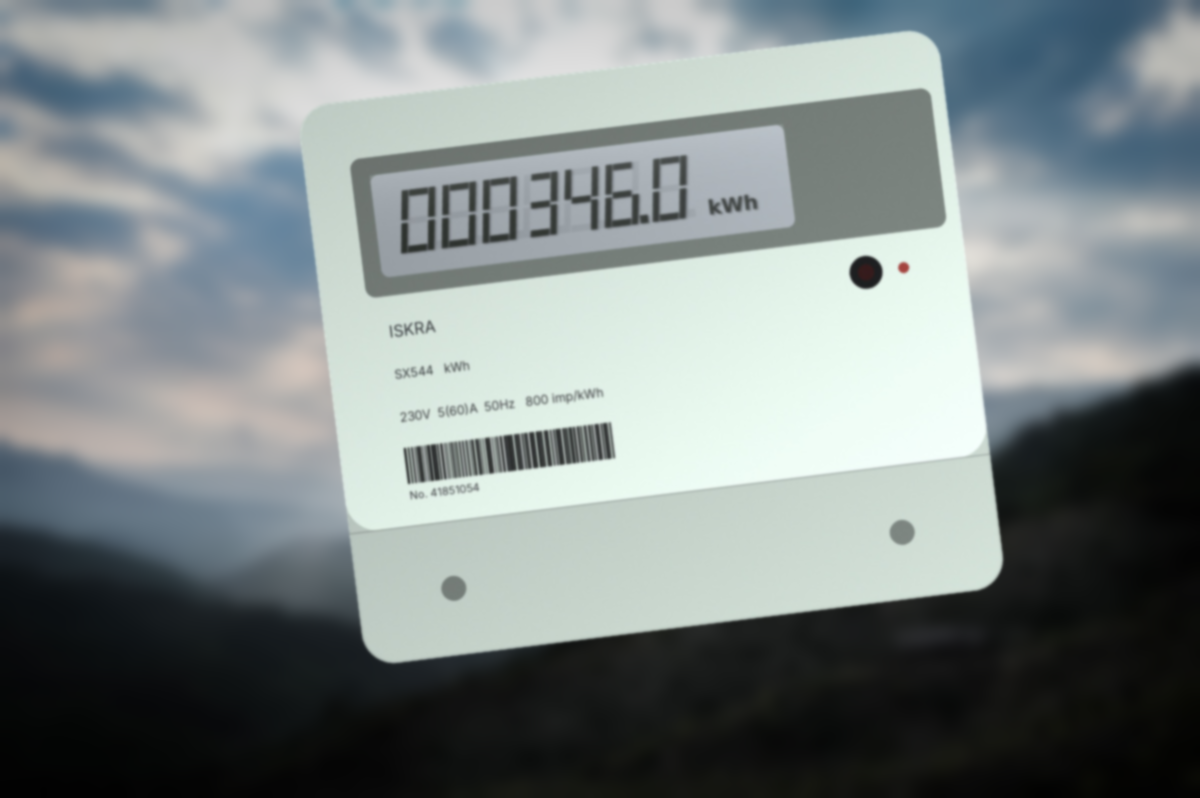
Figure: 346.0 kWh
